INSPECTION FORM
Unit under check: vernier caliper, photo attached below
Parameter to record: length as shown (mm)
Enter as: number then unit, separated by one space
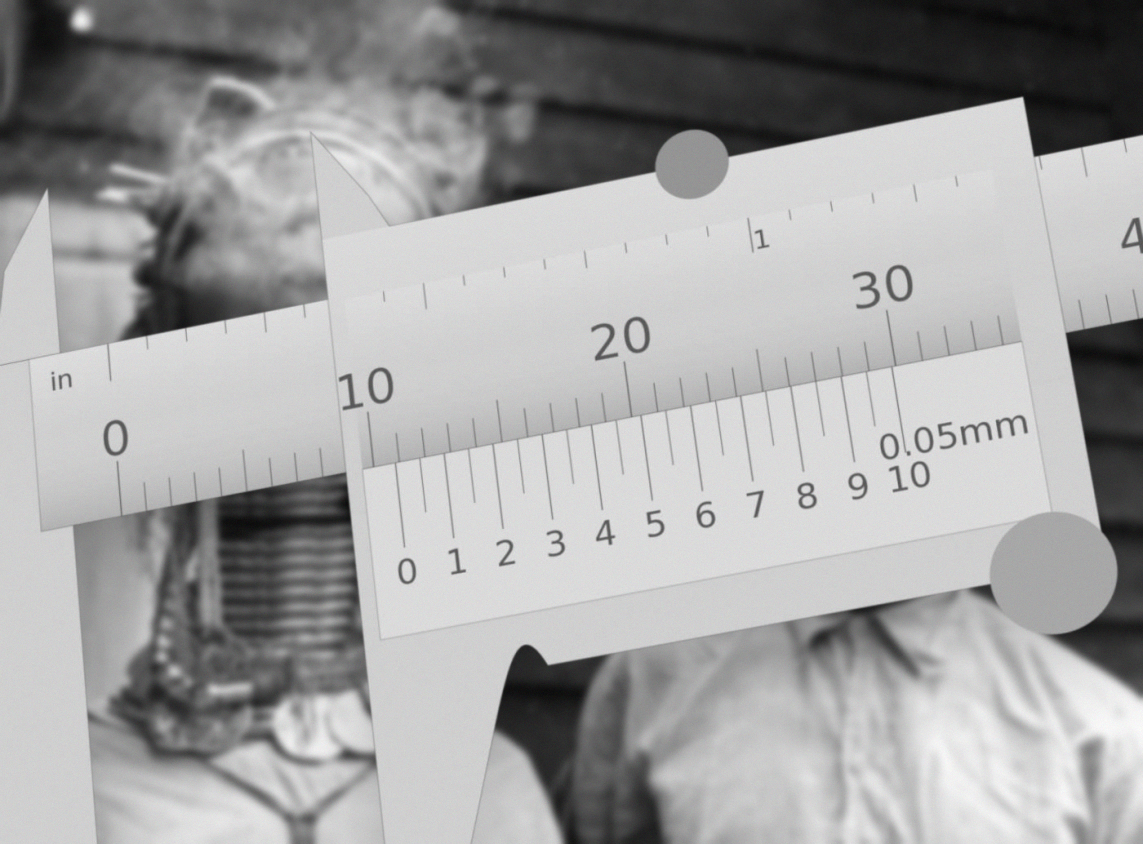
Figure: 10.85 mm
